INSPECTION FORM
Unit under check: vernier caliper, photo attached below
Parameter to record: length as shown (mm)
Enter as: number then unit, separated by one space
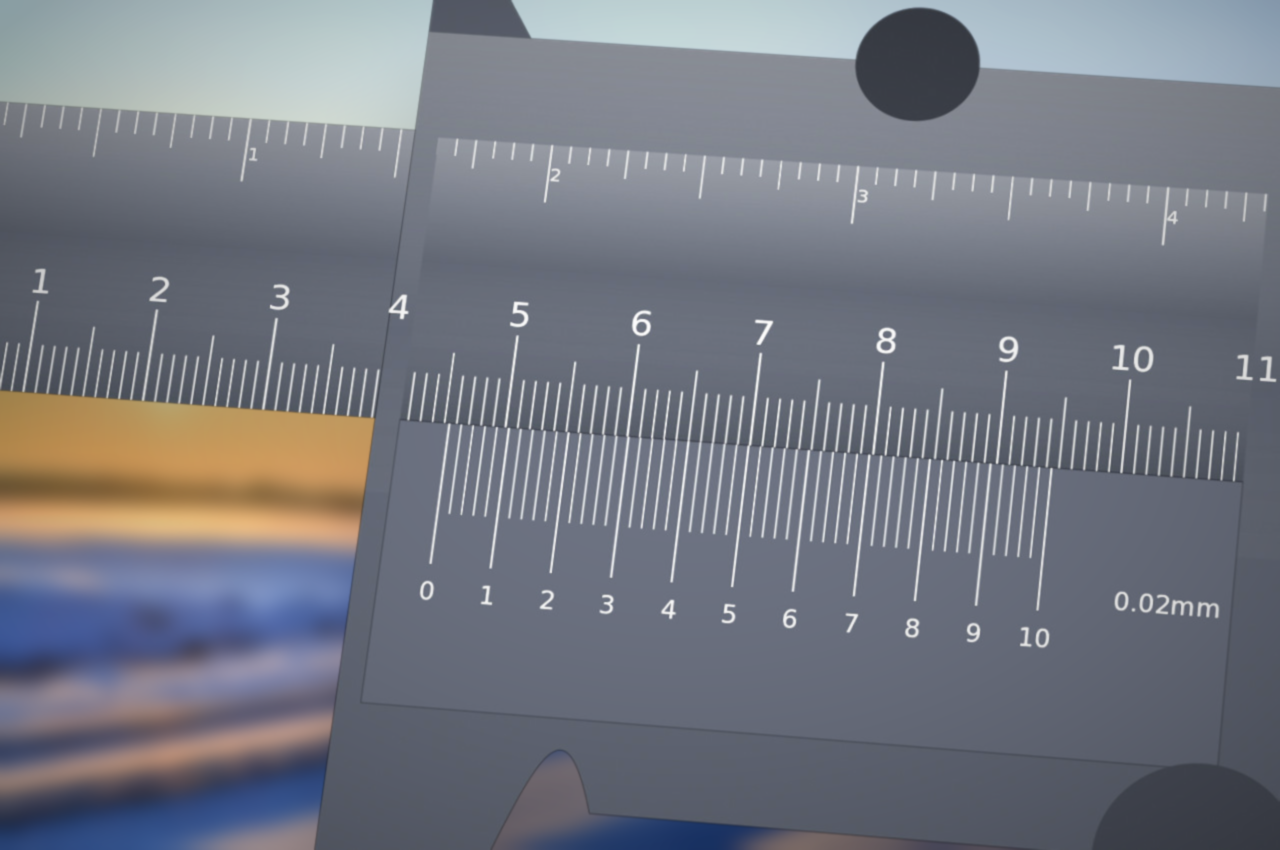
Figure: 45.4 mm
